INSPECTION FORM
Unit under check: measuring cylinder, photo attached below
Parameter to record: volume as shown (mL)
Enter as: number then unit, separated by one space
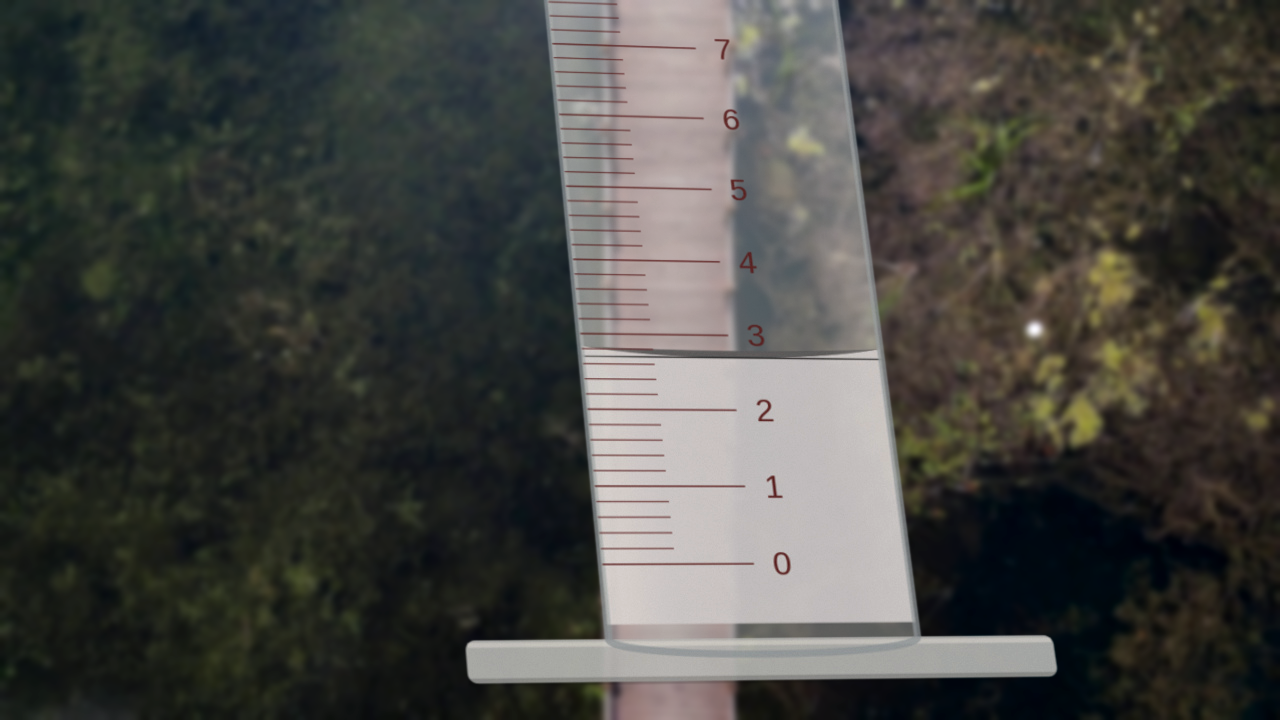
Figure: 2.7 mL
